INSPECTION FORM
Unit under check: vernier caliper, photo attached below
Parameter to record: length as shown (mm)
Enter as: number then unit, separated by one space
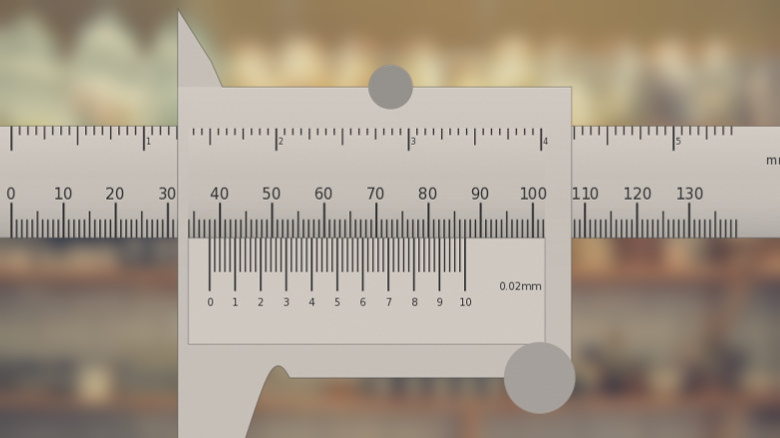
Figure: 38.0 mm
